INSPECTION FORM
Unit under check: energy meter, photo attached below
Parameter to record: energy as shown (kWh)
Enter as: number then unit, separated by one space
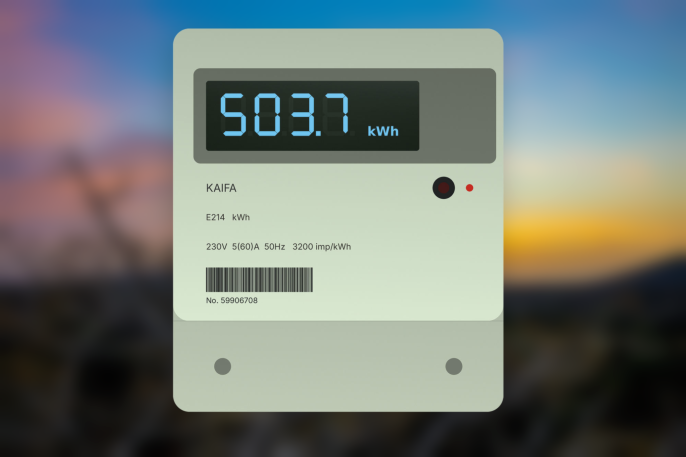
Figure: 503.7 kWh
